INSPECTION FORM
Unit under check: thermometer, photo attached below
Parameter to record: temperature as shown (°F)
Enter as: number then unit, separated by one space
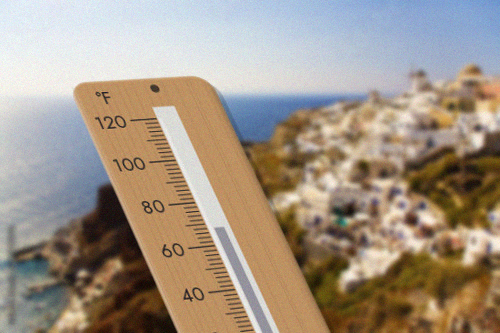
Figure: 68 °F
